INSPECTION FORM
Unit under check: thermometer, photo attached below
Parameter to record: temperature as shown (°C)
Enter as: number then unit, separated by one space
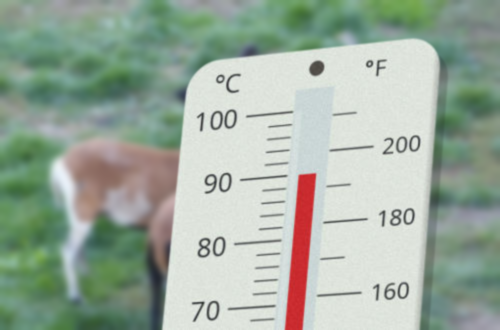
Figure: 90 °C
